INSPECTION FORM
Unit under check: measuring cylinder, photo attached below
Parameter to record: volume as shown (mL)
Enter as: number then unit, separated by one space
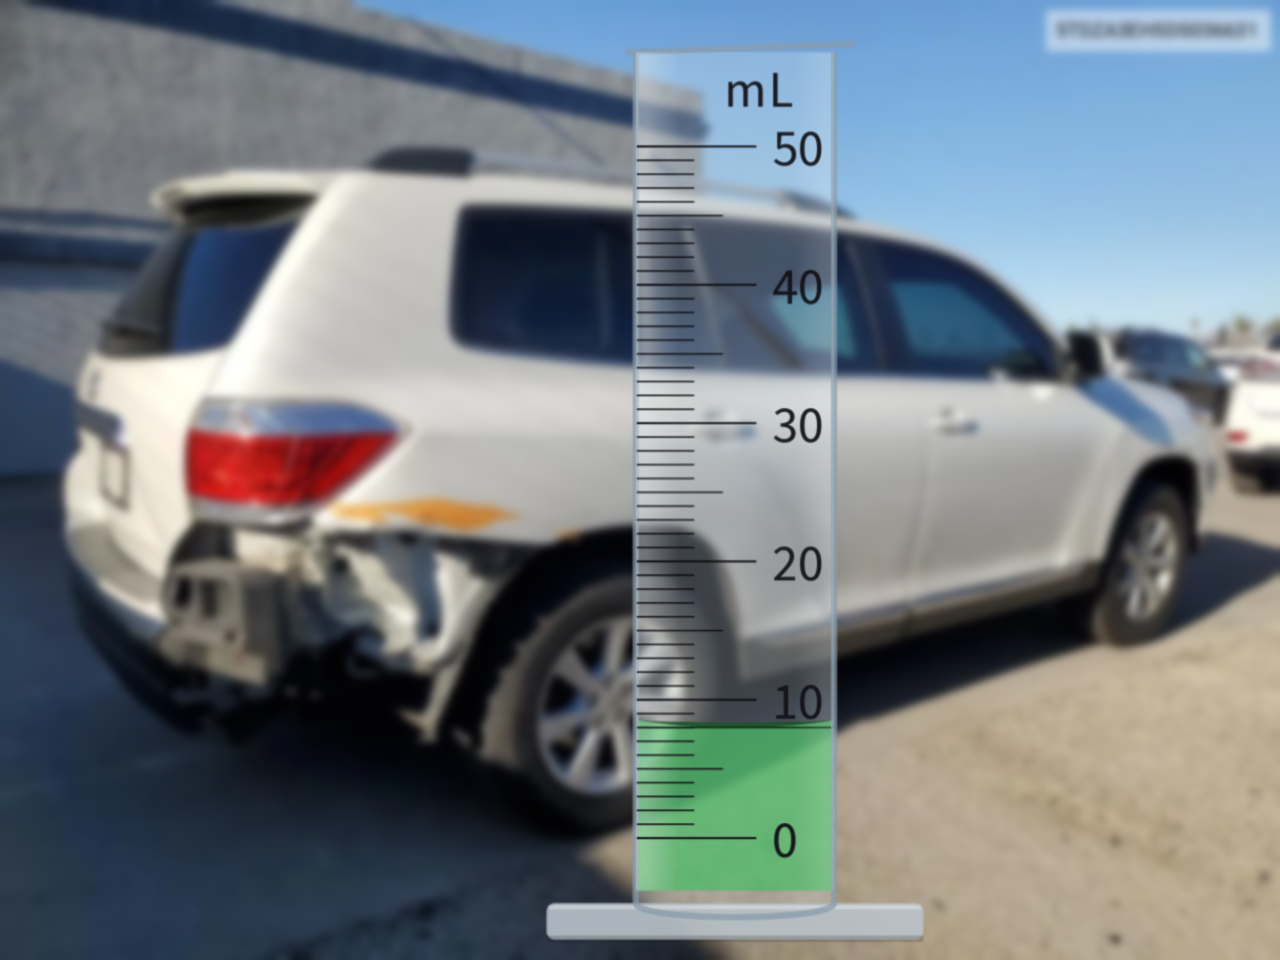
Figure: 8 mL
